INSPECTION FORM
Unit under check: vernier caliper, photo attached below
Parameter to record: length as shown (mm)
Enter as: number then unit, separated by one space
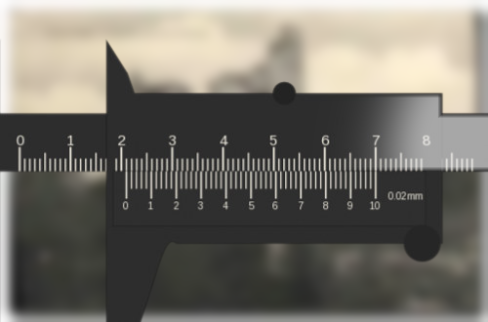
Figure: 21.0 mm
